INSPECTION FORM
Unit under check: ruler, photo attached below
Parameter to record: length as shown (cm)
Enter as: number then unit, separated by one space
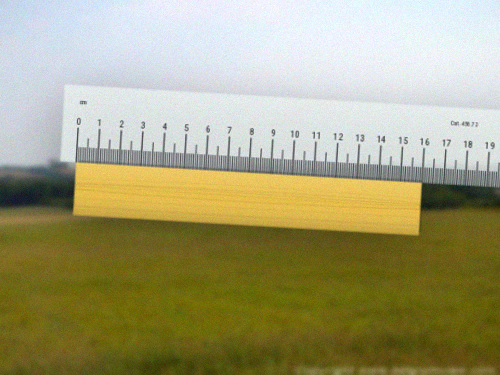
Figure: 16 cm
